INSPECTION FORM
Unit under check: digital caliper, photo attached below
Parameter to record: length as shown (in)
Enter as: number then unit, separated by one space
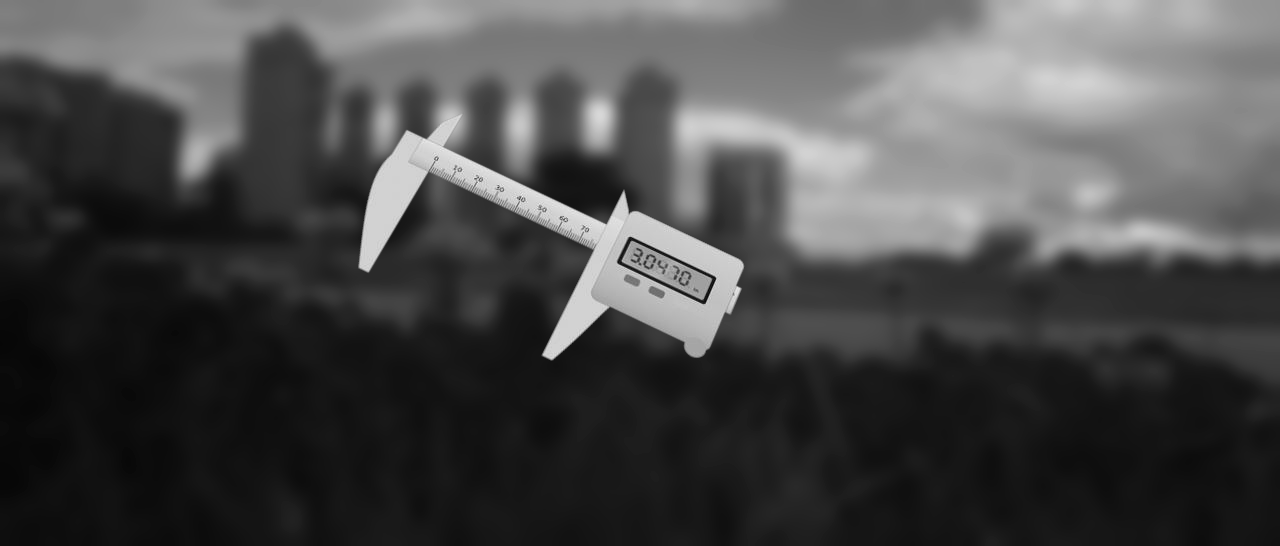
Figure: 3.0470 in
